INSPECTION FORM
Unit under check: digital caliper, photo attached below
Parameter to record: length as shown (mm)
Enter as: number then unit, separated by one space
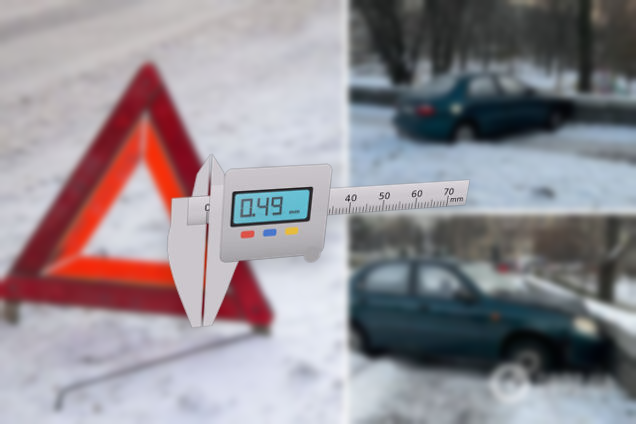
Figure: 0.49 mm
